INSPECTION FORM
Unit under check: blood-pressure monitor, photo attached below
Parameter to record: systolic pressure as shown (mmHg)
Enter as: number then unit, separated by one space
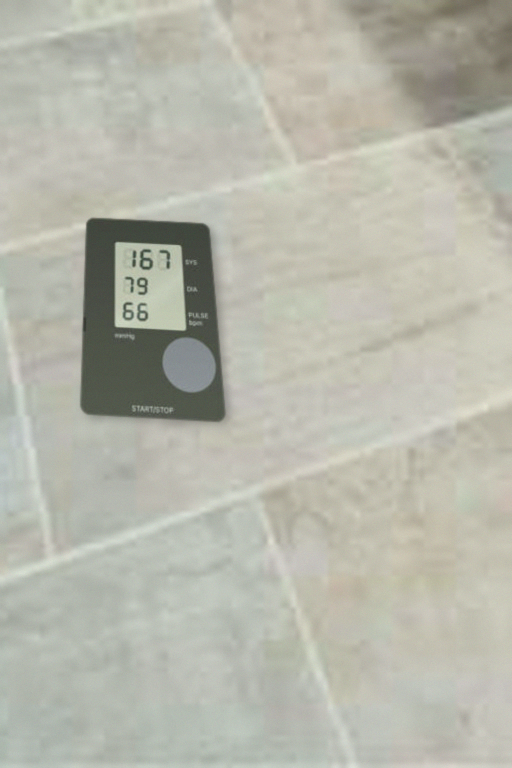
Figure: 167 mmHg
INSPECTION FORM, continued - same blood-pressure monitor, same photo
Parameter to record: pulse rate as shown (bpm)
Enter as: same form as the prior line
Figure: 66 bpm
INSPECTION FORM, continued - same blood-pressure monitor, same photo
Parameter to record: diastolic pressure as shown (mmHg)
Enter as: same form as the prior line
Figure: 79 mmHg
